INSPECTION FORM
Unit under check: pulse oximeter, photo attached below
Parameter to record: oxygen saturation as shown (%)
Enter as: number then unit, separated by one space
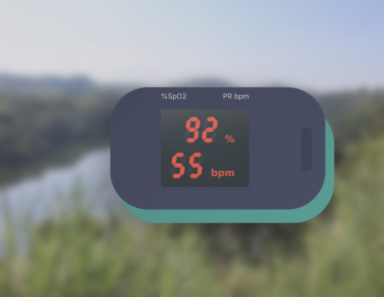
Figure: 92 %
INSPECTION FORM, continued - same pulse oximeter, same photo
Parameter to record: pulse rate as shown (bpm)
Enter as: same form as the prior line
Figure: 55 bpm
